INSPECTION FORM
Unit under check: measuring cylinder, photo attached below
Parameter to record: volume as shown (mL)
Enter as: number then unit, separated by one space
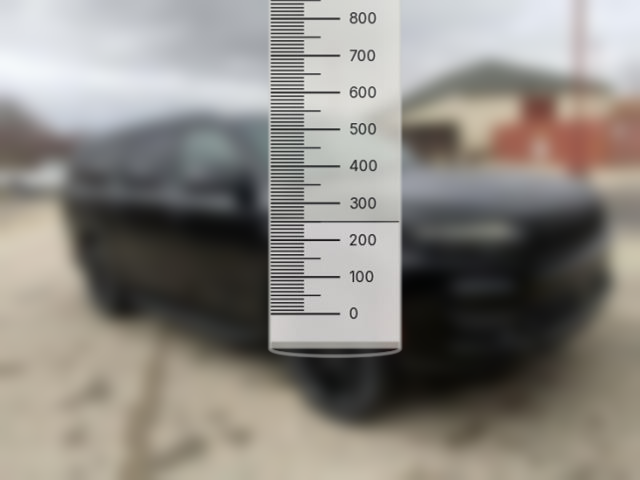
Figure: 250 mL
